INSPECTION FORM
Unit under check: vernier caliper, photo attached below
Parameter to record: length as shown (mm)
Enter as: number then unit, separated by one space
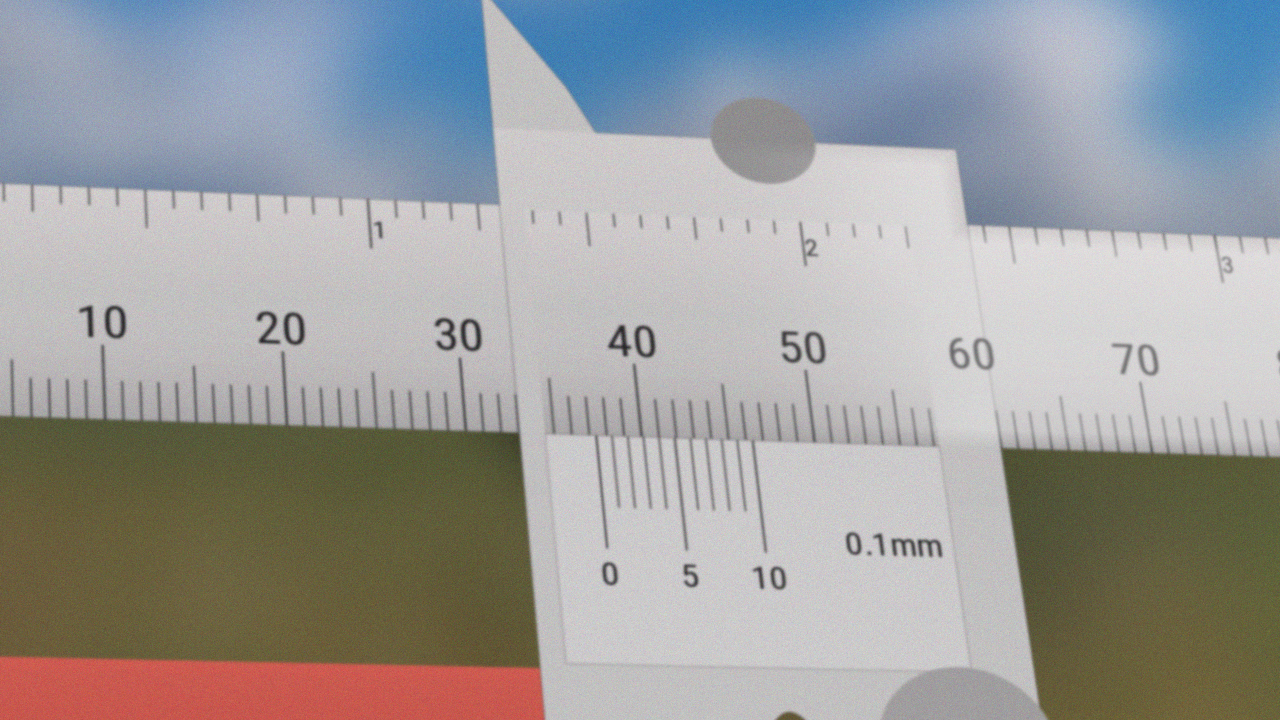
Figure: 37.4 mm
